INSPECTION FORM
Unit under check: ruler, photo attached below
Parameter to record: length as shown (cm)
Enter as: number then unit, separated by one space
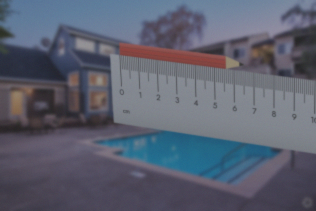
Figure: 6.5 cm
